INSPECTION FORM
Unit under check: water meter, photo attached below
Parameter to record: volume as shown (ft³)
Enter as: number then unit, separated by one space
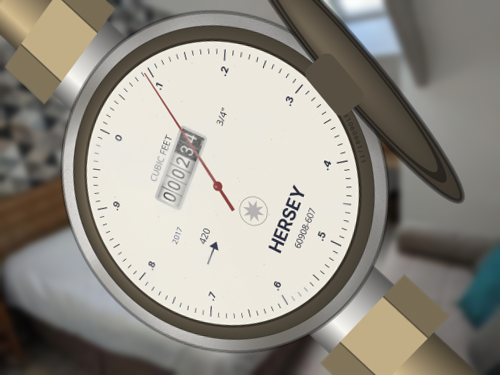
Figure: 234.09 ft³
